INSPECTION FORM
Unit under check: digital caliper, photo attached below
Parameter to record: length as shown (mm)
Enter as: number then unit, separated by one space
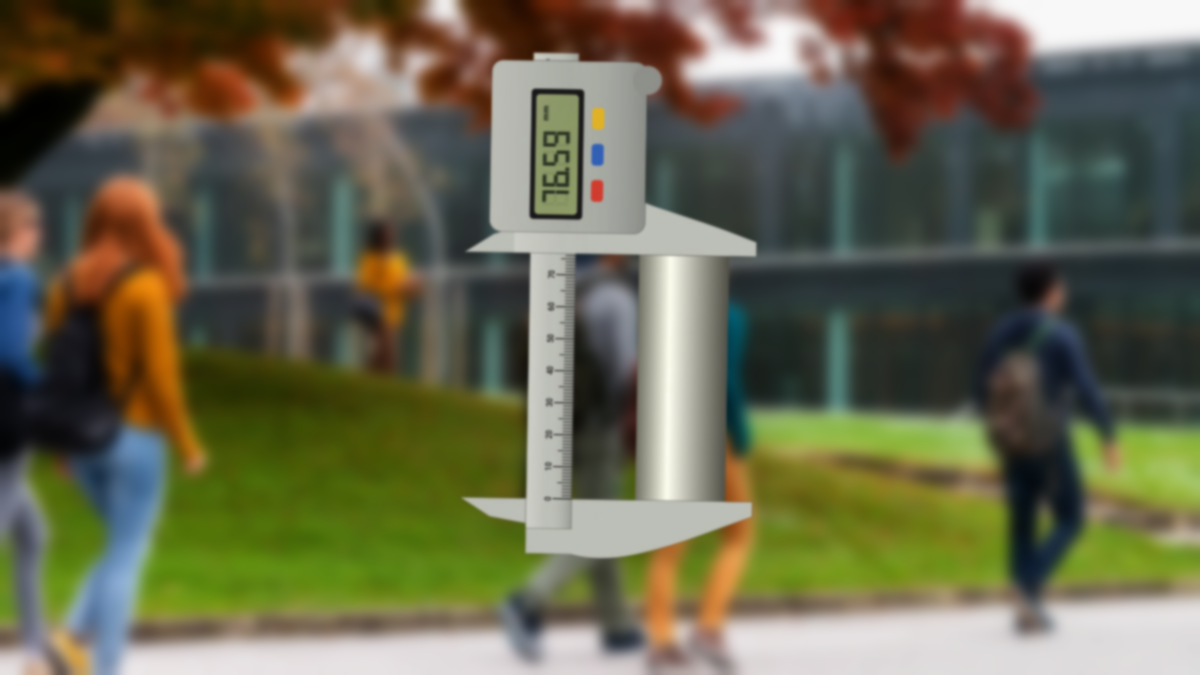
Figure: 76.59 mm
